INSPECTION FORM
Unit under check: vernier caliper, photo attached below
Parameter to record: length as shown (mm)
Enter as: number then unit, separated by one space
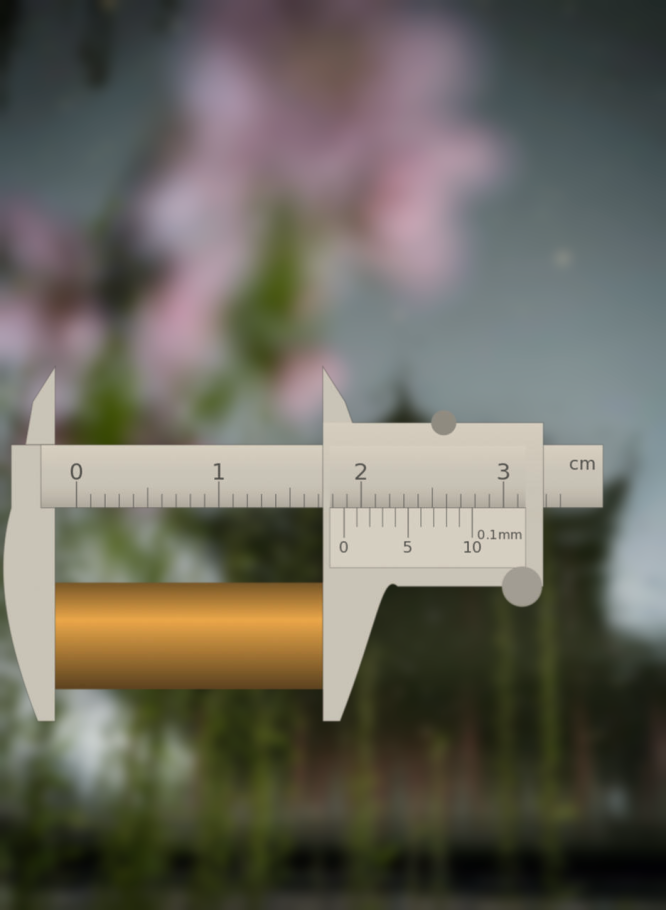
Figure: 18.8 mm
